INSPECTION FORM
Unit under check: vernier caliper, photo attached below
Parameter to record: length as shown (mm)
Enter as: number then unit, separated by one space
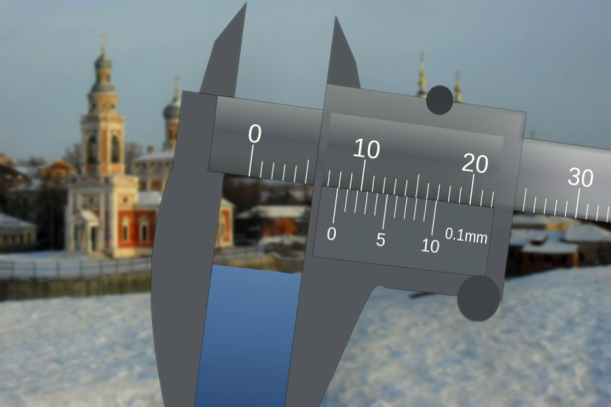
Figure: 7.9 mm
